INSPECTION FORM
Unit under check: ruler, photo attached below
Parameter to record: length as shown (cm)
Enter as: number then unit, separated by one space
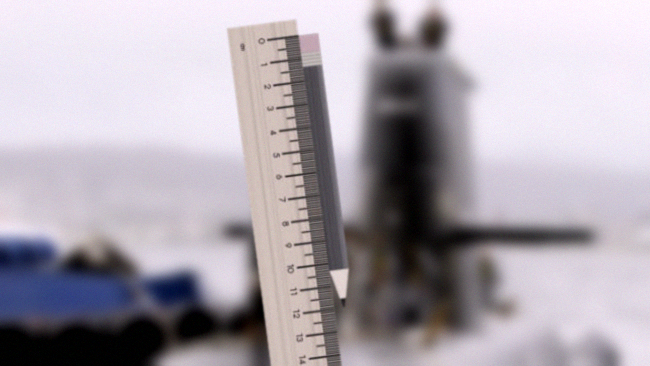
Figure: 12 cm
